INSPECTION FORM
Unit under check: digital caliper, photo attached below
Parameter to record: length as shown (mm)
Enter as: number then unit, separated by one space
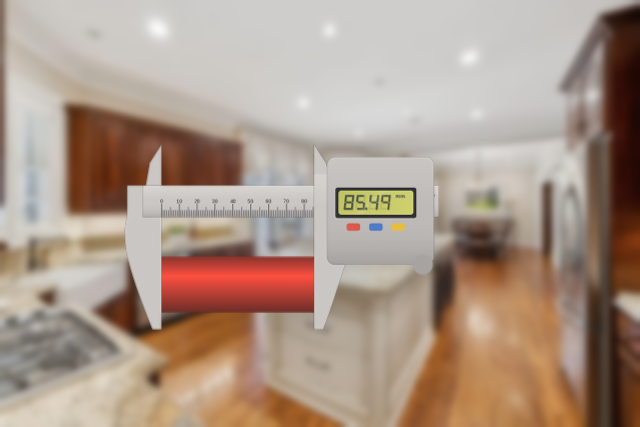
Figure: 85.49 mm
